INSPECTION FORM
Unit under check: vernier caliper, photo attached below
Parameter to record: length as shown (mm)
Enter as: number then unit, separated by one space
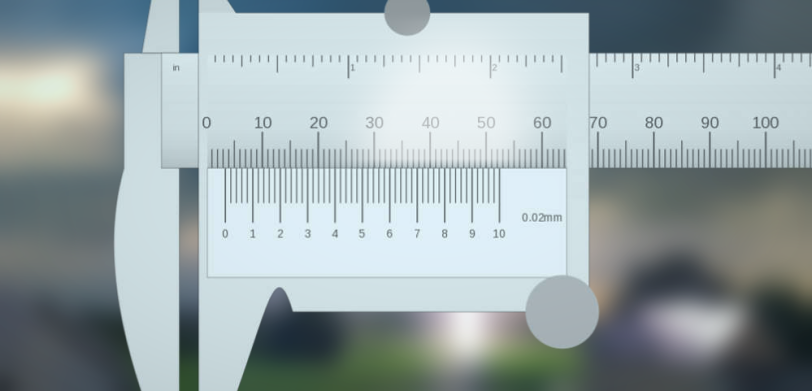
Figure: 3.4 mm
